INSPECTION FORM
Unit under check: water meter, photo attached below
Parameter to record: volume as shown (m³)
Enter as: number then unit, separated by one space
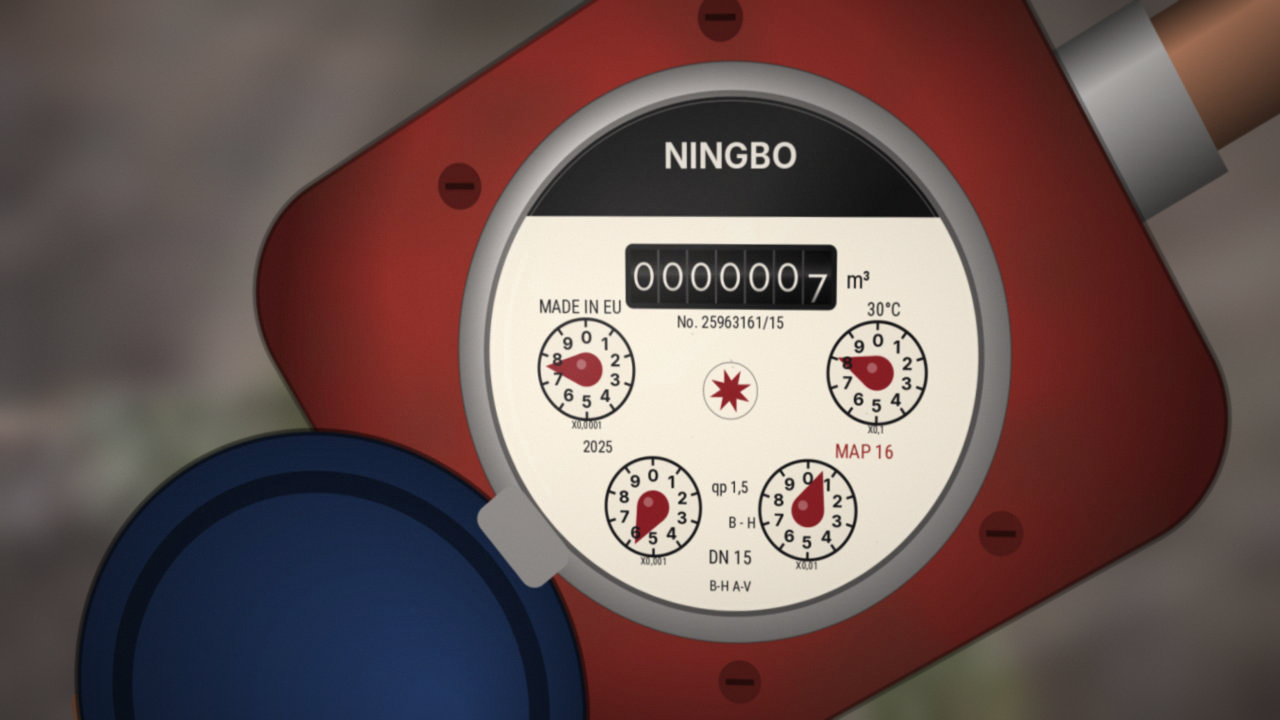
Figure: 6.8057 m³
